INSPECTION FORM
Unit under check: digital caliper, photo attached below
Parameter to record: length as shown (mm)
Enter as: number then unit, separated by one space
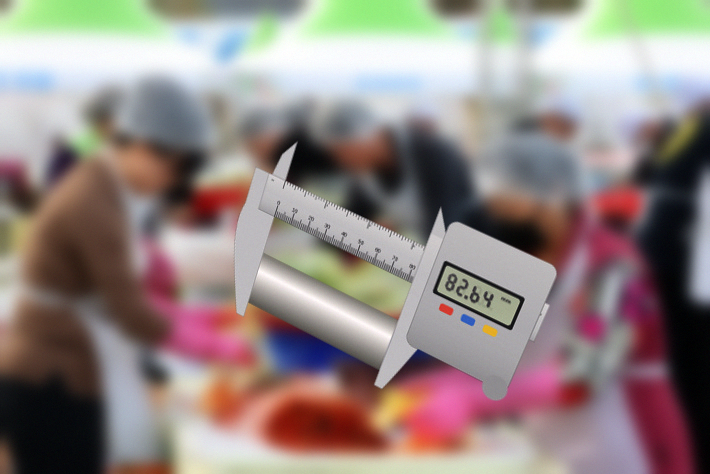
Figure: 82.64 mm
